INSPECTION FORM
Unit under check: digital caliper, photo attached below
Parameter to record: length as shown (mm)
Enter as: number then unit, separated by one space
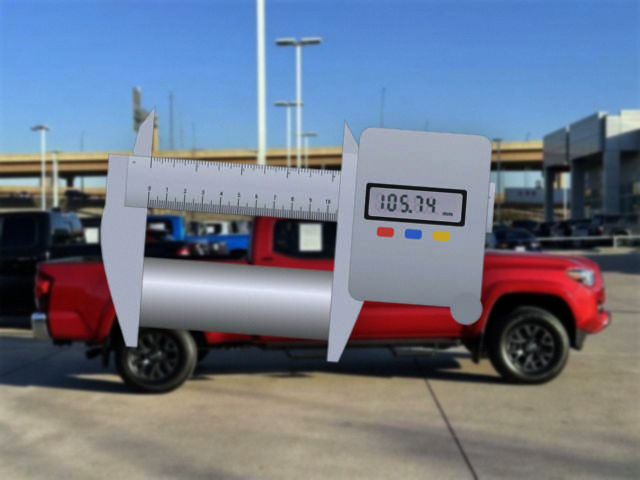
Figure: 105.74 mm
